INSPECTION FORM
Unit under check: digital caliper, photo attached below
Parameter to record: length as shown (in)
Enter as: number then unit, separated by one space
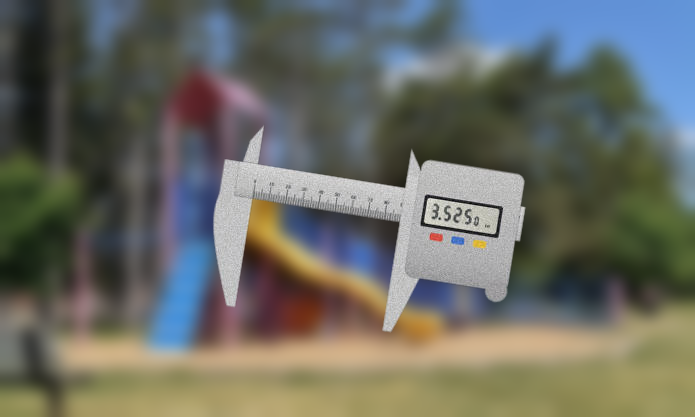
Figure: 3.5250 in
